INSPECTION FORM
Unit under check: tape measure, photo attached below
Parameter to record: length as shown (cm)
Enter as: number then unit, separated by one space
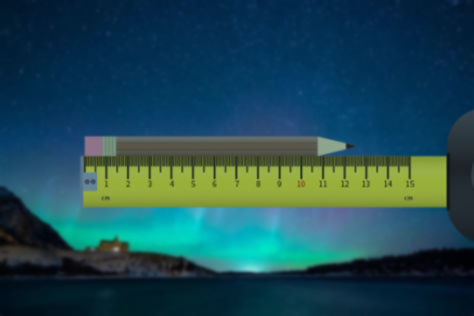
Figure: 12.5 cm
